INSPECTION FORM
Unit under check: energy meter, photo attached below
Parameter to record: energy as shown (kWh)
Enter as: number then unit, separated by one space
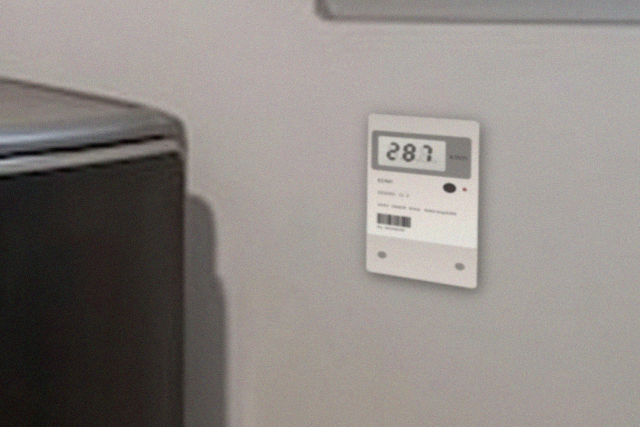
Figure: 287 kWh
